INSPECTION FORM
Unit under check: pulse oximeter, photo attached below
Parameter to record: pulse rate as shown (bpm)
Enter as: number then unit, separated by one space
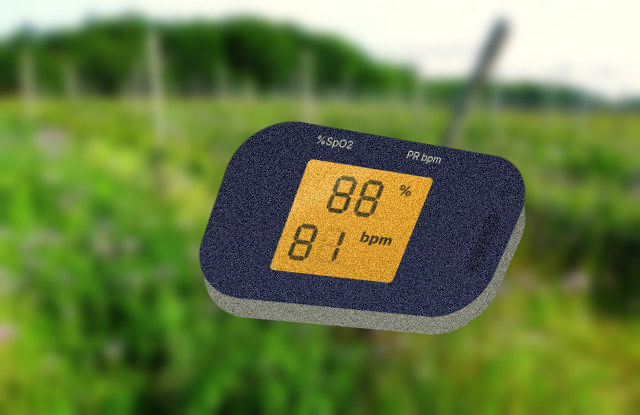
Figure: 81 bpm
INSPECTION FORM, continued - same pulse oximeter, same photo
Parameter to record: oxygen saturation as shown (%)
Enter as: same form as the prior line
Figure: 88 %
